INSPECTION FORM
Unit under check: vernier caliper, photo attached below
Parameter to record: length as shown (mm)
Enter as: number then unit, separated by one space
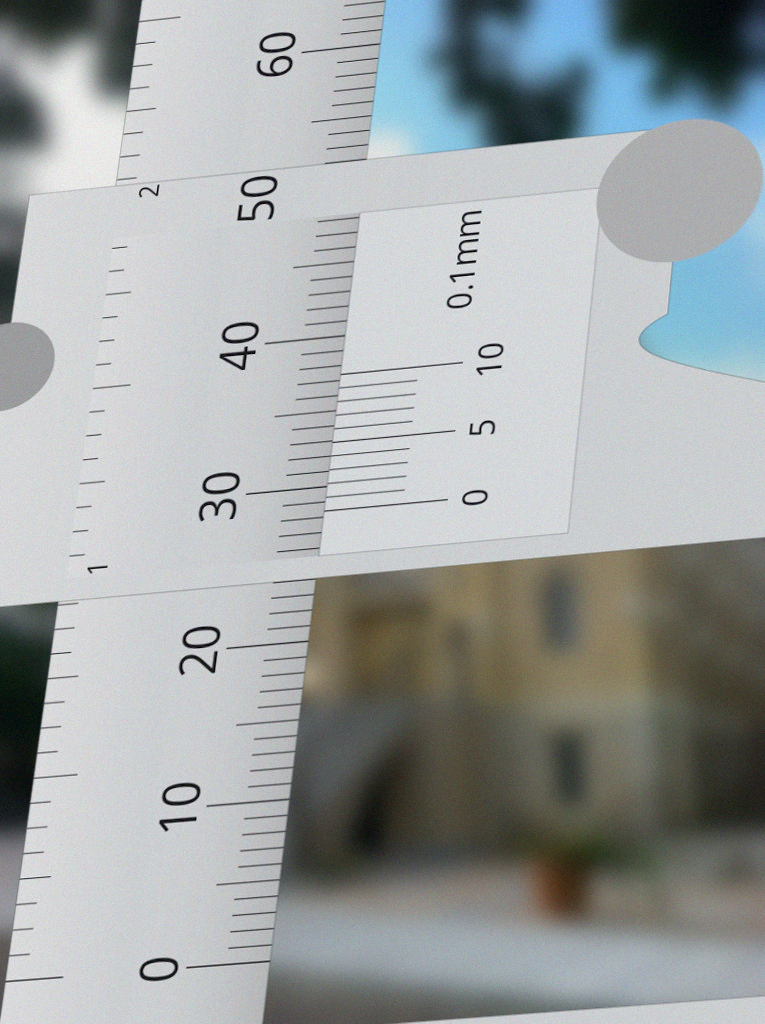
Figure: 28.4 mm
